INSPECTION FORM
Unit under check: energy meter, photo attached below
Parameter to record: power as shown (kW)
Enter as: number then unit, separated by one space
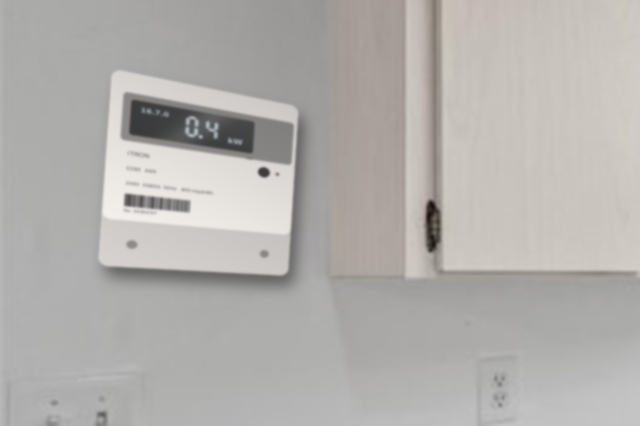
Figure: 0.4 kW
